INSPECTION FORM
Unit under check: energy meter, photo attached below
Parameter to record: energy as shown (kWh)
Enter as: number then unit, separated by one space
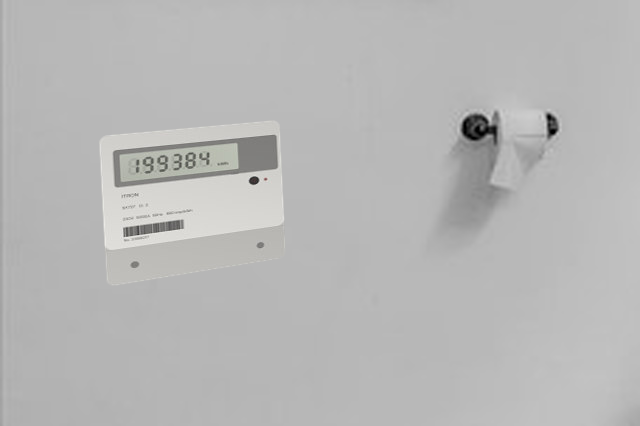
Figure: 199384 kWh
